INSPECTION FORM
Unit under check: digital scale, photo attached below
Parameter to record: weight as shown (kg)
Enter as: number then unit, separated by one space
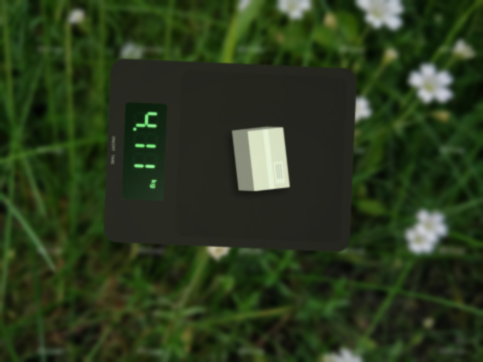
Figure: 4.11 kg
